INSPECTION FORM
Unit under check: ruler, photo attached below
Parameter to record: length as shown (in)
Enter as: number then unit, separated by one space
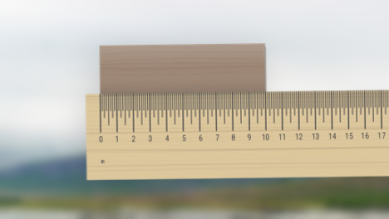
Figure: 10 in
